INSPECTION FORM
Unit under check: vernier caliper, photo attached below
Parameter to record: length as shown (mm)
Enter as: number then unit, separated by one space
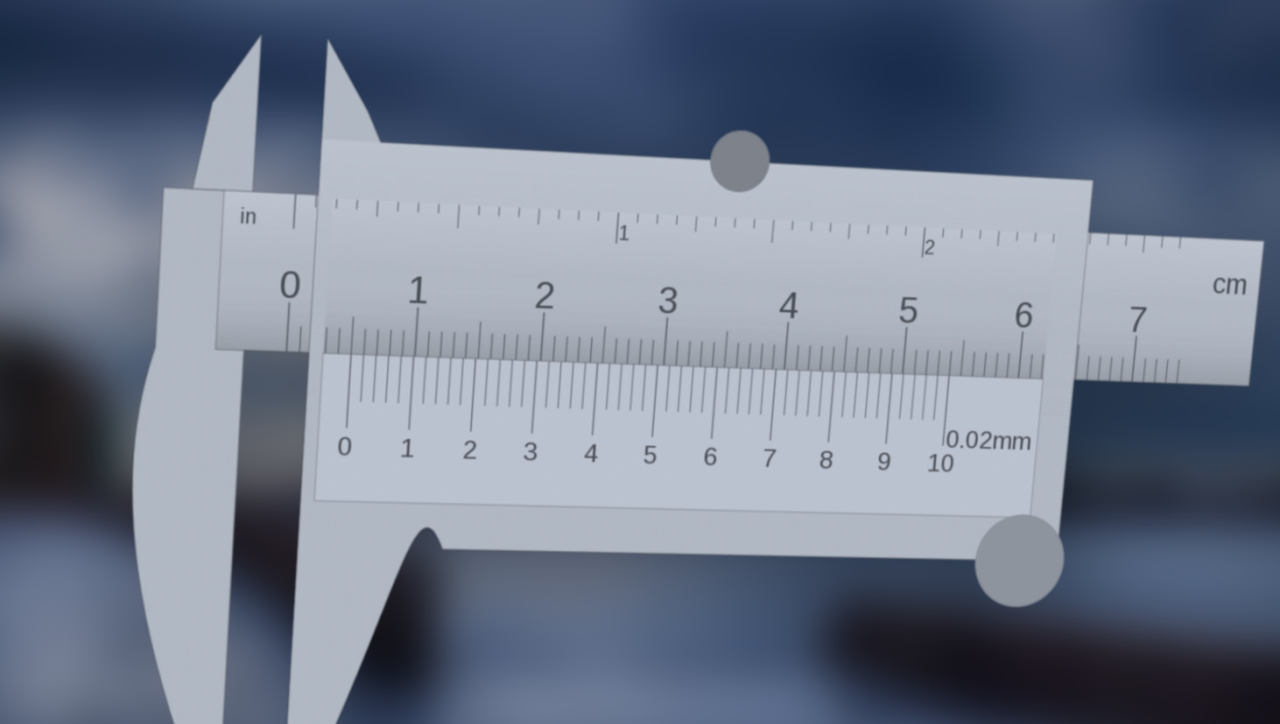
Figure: 5.0 mm
